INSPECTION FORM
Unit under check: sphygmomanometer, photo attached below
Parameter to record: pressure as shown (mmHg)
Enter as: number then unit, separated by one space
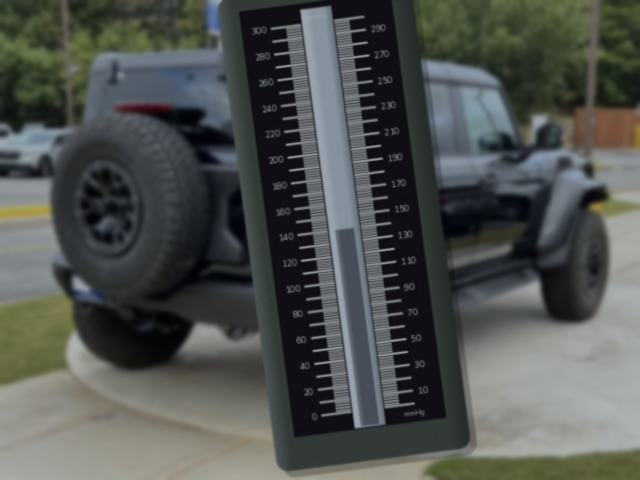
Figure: 140 mmHg
